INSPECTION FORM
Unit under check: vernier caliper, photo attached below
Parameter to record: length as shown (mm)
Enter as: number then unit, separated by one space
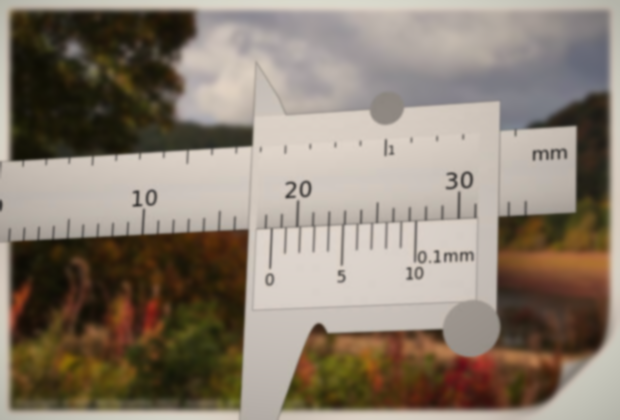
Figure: 18.4 mm
